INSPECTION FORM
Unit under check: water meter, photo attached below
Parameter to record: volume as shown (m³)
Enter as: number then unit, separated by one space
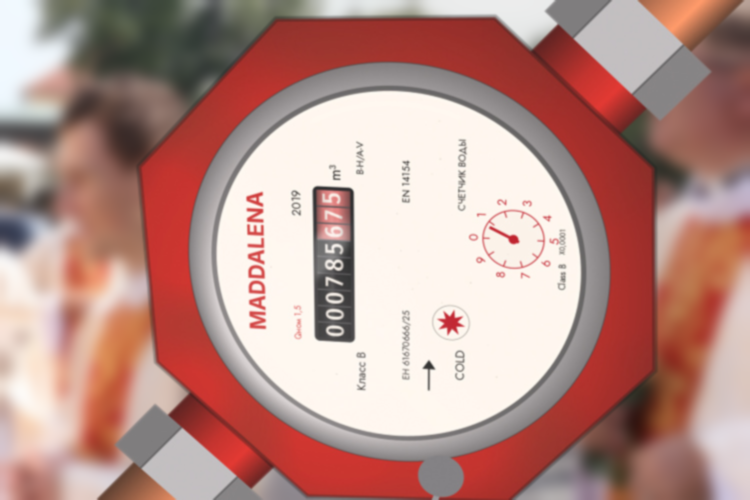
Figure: 785.6750 m³
